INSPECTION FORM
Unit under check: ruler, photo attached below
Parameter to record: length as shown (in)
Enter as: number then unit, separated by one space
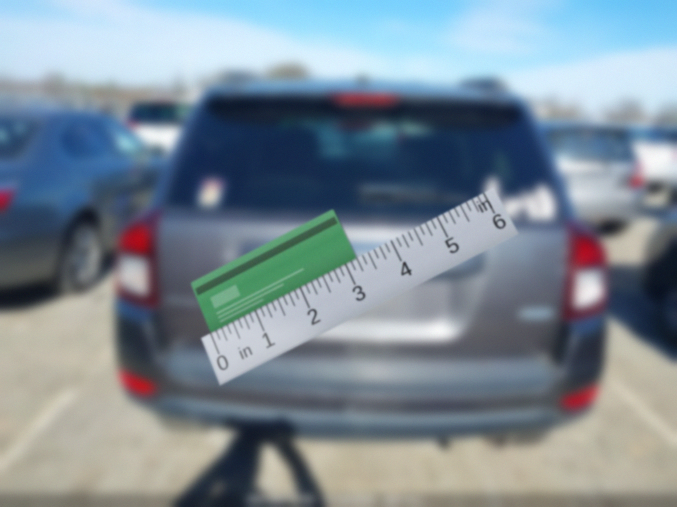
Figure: 3.25 in
